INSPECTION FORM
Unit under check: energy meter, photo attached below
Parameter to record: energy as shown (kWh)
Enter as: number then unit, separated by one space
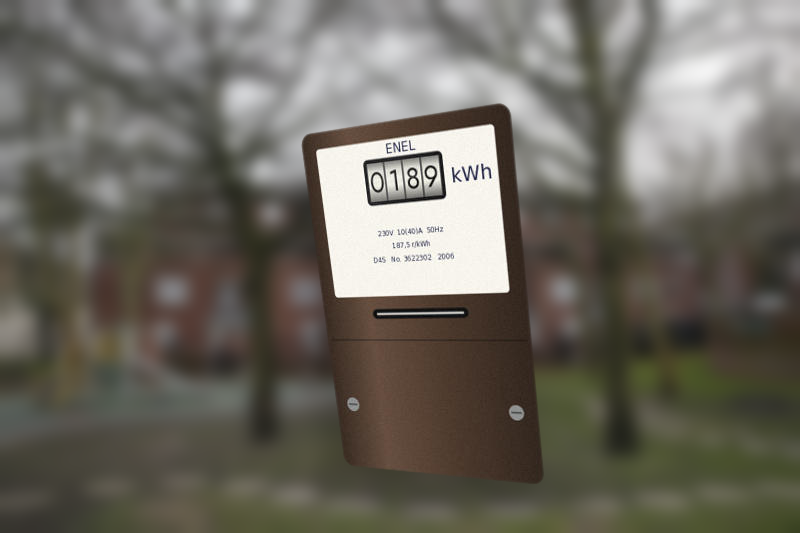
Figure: 189 kWh
